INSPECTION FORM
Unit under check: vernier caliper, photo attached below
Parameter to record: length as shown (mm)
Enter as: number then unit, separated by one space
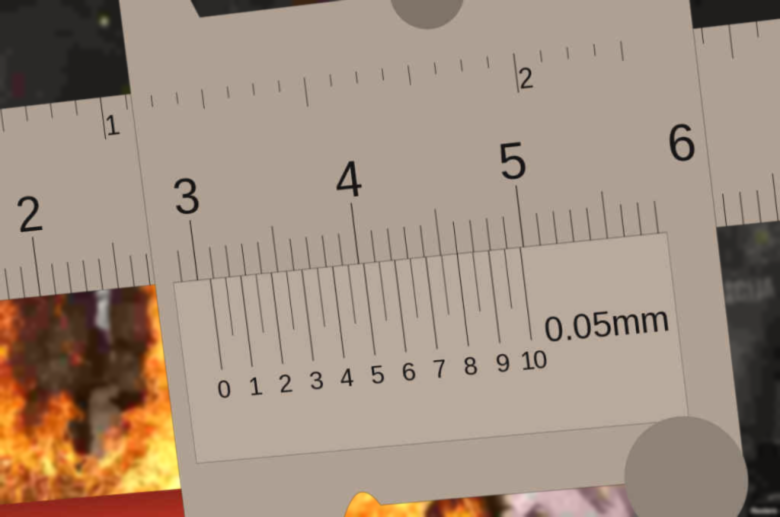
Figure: 30.8 mm
